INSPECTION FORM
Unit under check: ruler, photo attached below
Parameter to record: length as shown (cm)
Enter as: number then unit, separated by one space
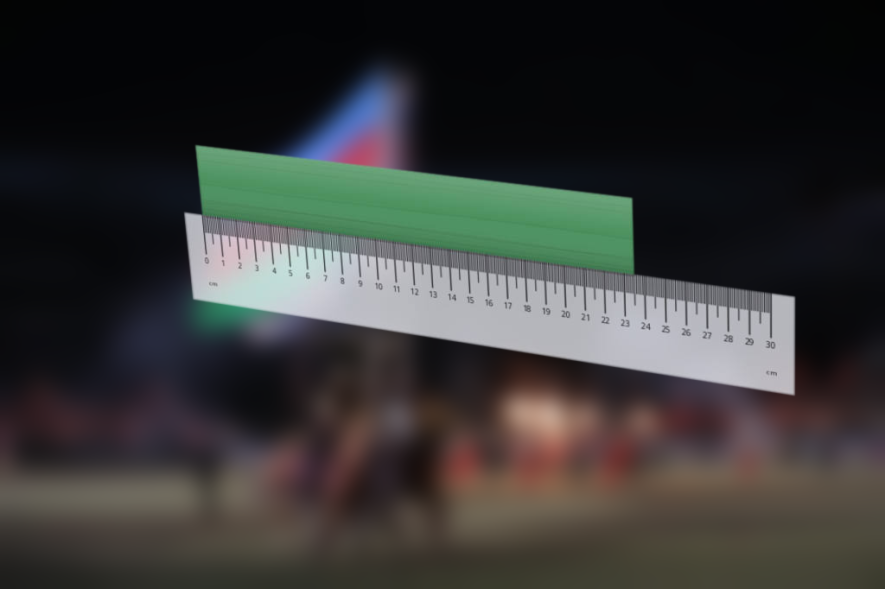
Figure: 23.5 cm
